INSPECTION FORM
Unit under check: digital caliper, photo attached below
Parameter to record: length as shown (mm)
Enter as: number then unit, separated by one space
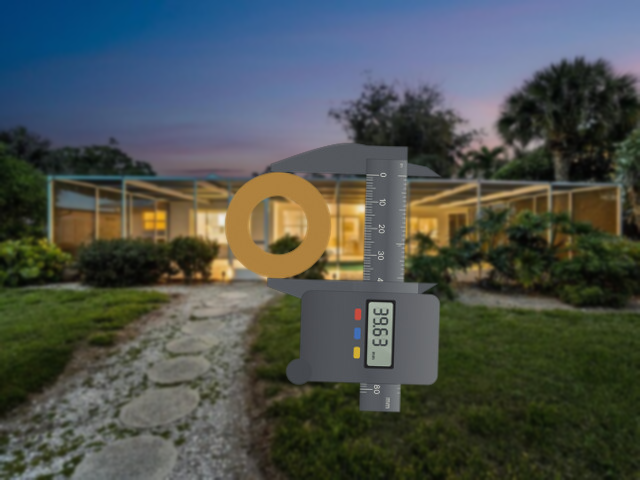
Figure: 39.63 mm
